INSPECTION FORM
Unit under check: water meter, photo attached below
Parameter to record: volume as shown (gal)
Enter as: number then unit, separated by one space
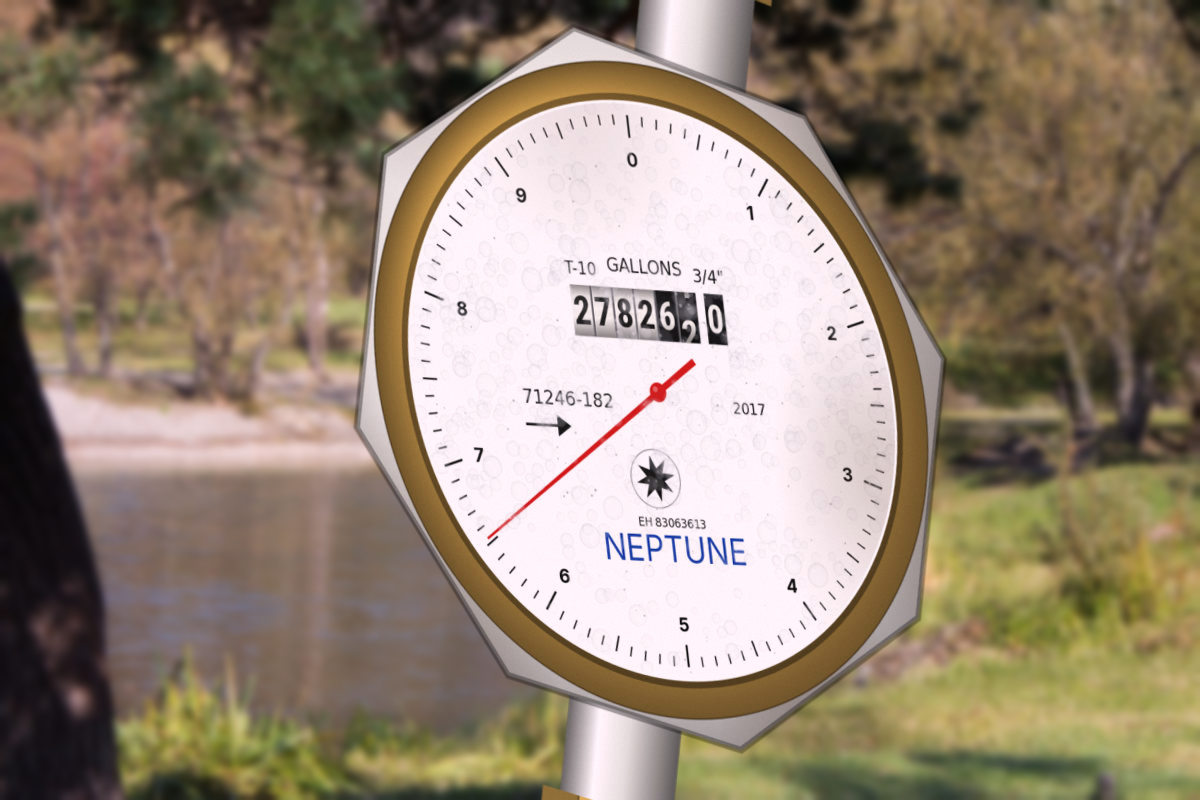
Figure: 2782616.5 gal
